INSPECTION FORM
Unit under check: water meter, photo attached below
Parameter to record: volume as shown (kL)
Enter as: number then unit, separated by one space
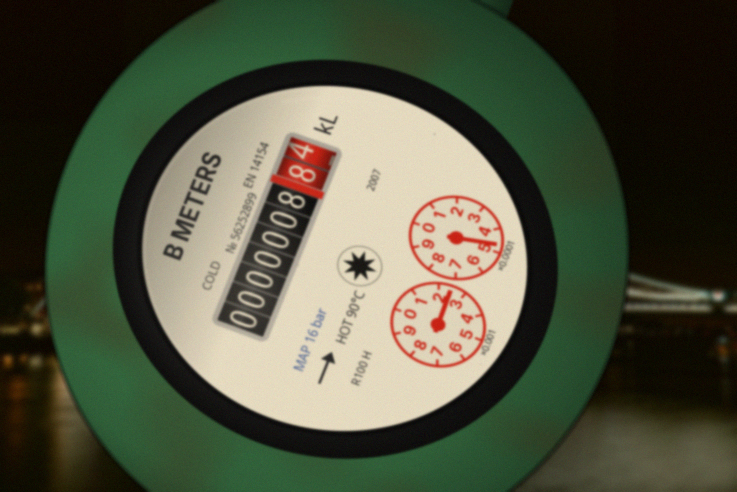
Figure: 8.8424 kL
